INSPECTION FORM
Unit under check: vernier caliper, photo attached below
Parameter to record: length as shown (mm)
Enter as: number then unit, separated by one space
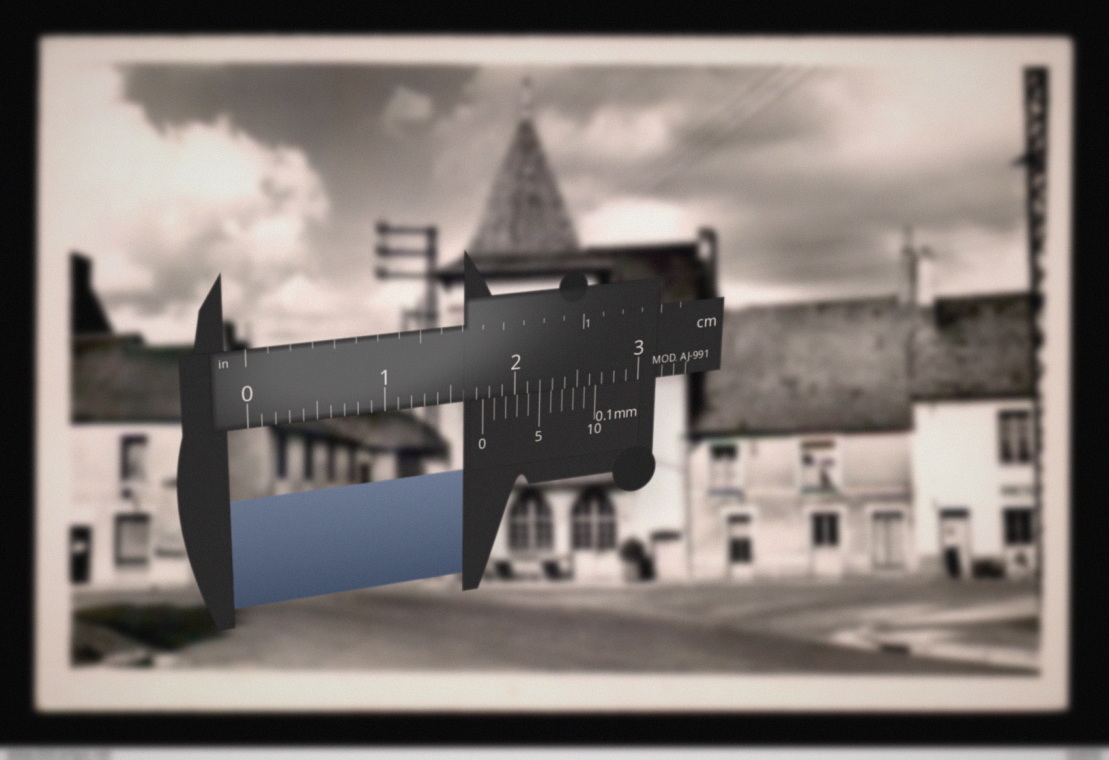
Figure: 17.5 mm
